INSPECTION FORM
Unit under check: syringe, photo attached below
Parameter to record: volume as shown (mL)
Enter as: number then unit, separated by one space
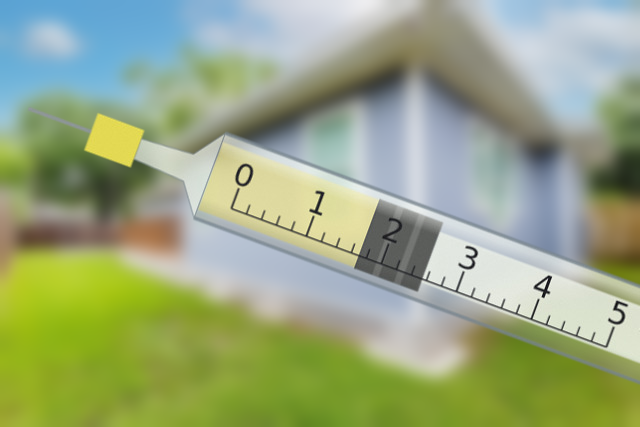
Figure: 1.7 mL
